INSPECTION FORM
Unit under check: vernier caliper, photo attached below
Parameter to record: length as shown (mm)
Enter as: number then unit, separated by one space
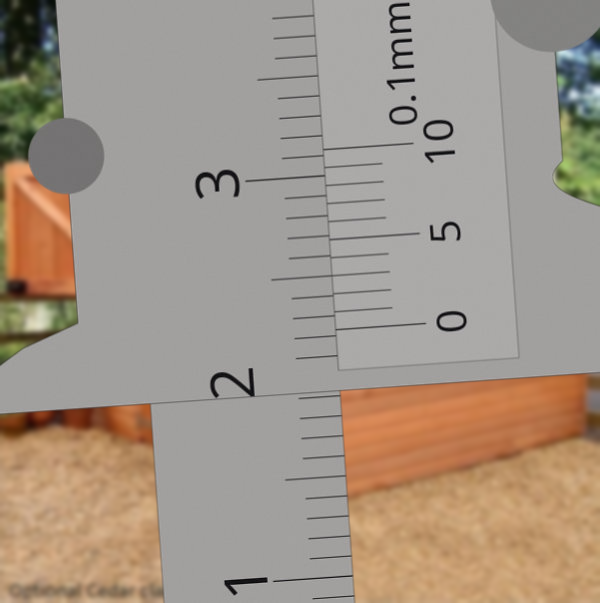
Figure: 22.3 mm
